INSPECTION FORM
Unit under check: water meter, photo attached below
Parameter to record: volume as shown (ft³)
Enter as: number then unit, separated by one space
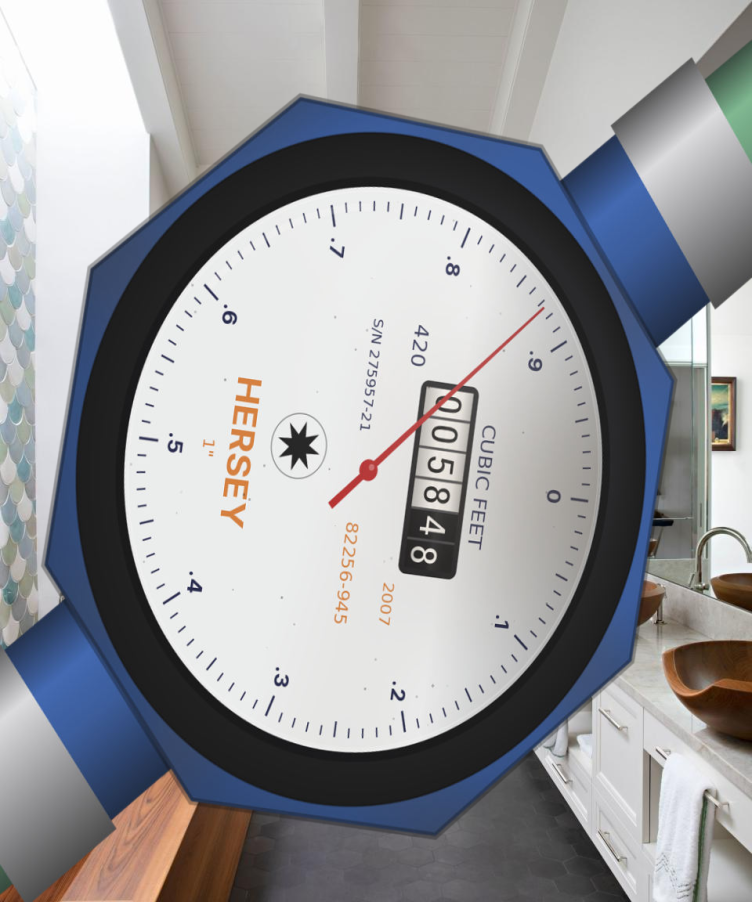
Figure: 5847.87 ft³
